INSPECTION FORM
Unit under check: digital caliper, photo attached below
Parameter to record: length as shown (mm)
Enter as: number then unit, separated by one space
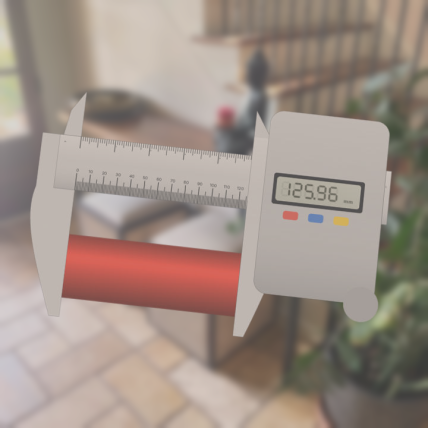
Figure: 125.96 mm
